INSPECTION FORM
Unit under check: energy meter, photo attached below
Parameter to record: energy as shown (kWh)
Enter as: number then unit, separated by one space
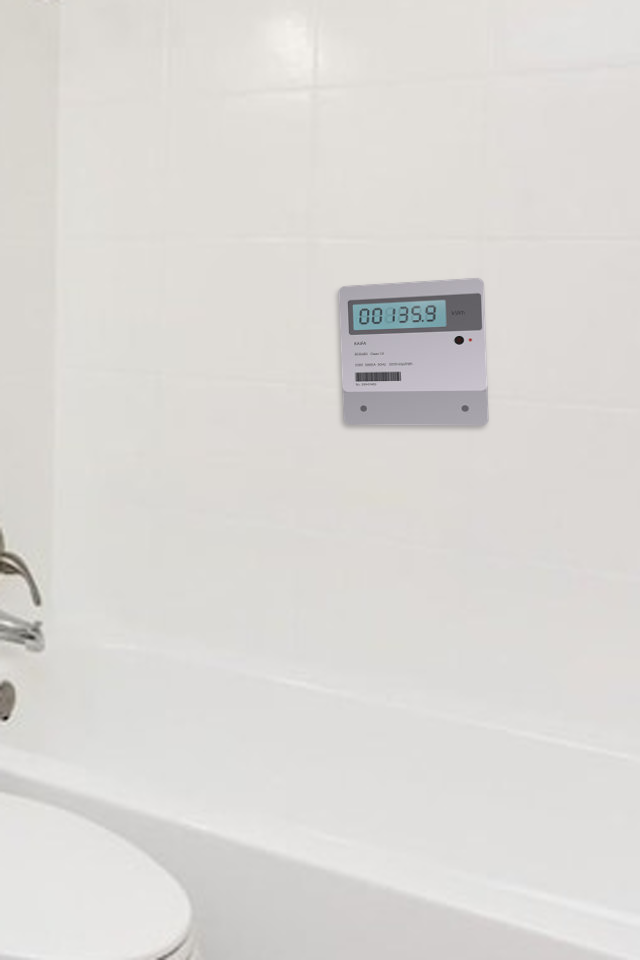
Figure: 135.9 kWh
